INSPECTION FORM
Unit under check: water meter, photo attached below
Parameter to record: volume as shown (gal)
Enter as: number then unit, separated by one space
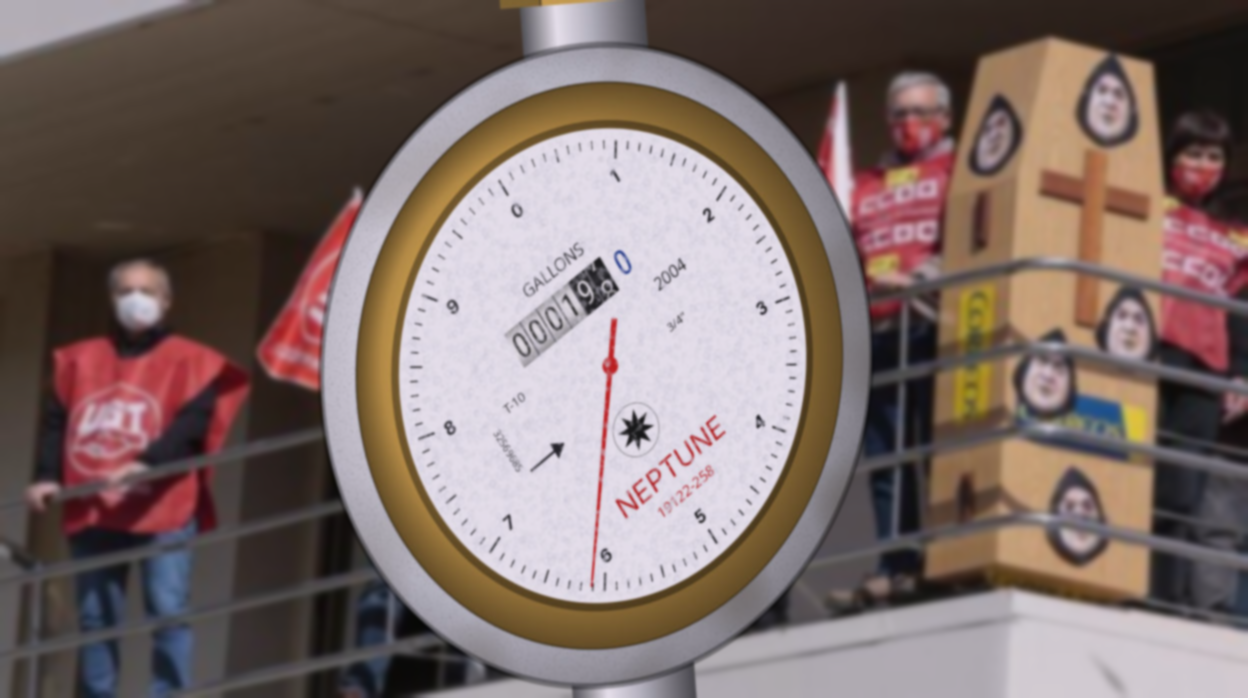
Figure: 1976.1 gal
